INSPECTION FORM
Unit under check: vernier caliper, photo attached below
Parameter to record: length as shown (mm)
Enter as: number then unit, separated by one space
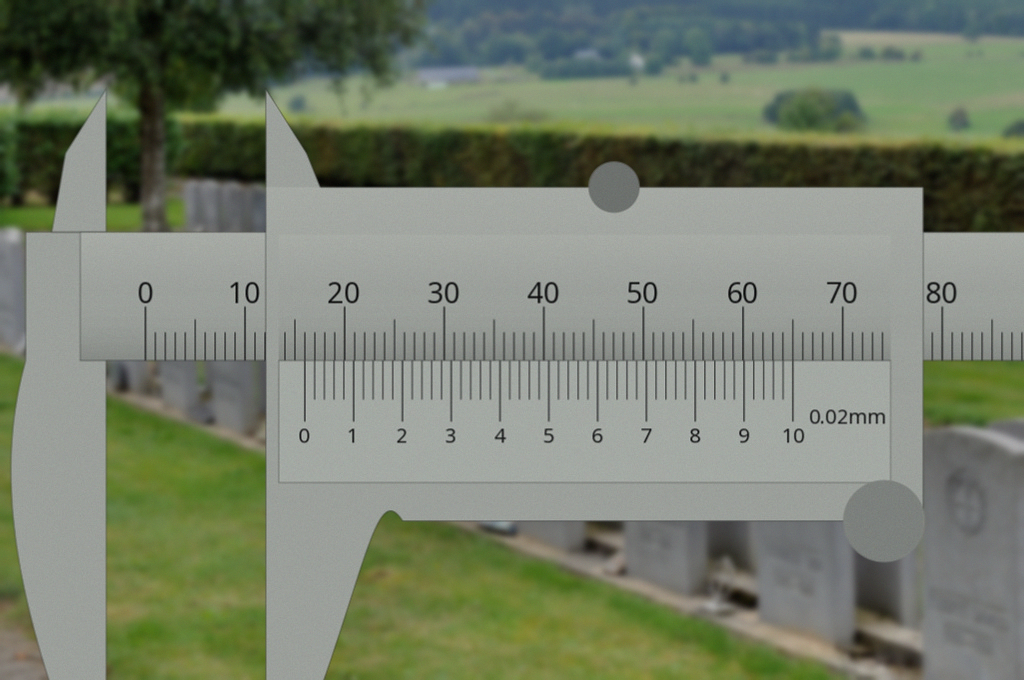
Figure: 16.0 mm
